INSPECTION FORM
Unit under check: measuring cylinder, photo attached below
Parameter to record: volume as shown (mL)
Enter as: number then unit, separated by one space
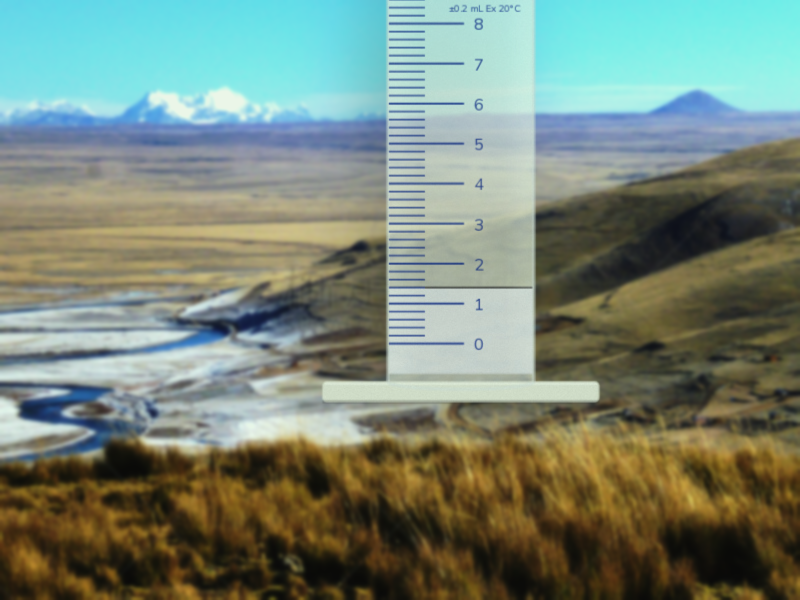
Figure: 1.4 mL
